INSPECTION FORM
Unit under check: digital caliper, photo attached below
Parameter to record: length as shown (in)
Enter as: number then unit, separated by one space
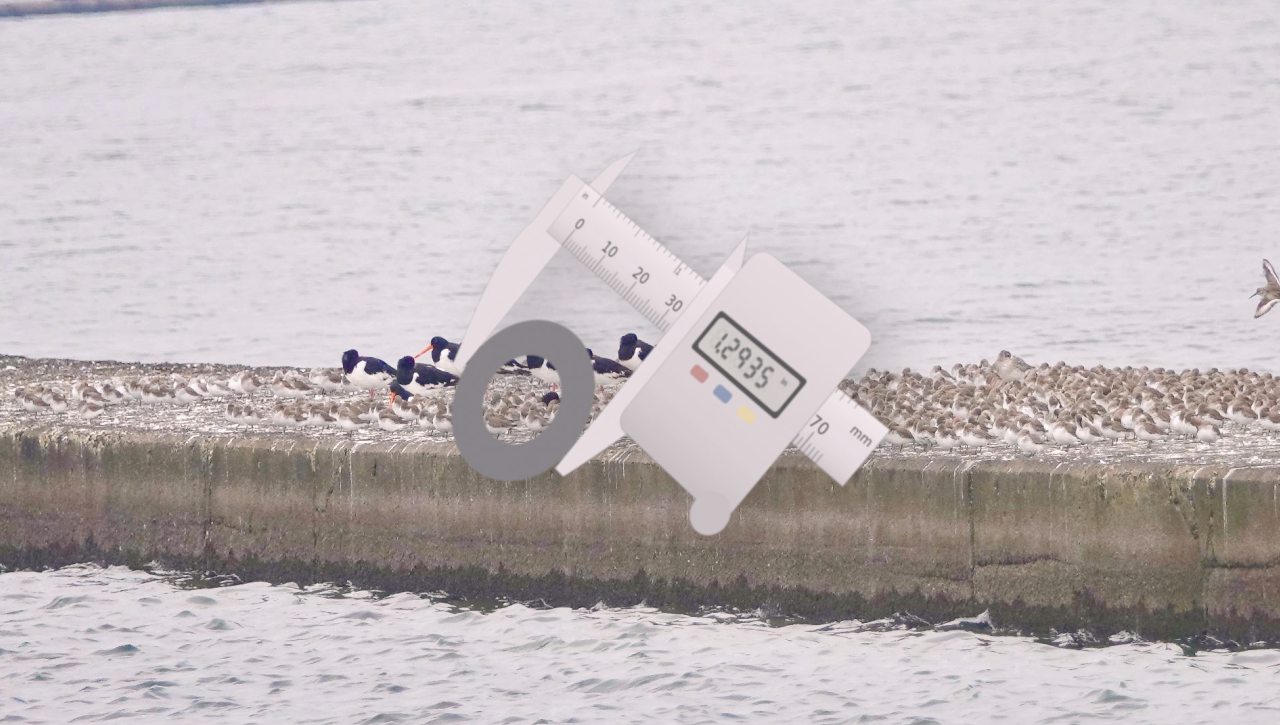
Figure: 1.2935 in
